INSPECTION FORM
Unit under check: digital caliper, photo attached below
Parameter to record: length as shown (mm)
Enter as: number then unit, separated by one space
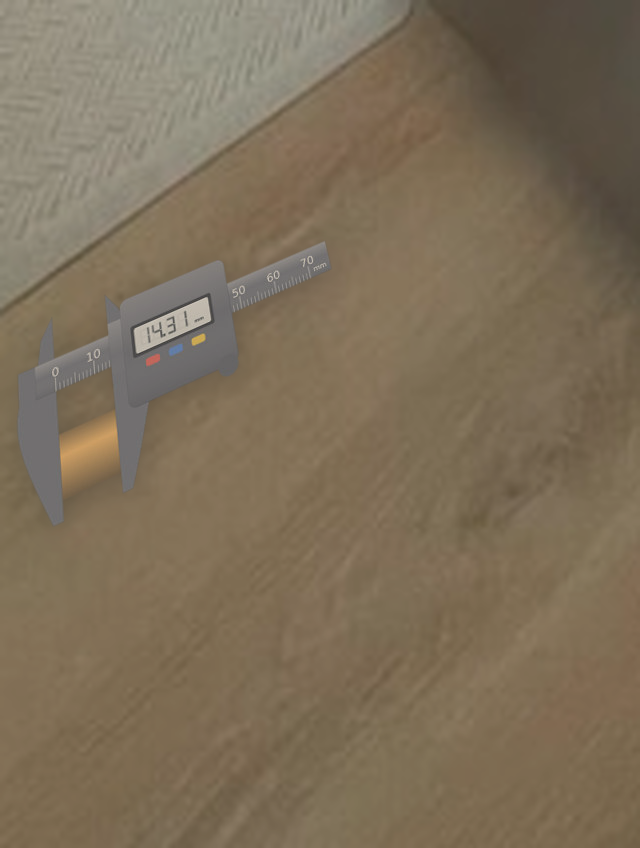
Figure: 14.31 mm
